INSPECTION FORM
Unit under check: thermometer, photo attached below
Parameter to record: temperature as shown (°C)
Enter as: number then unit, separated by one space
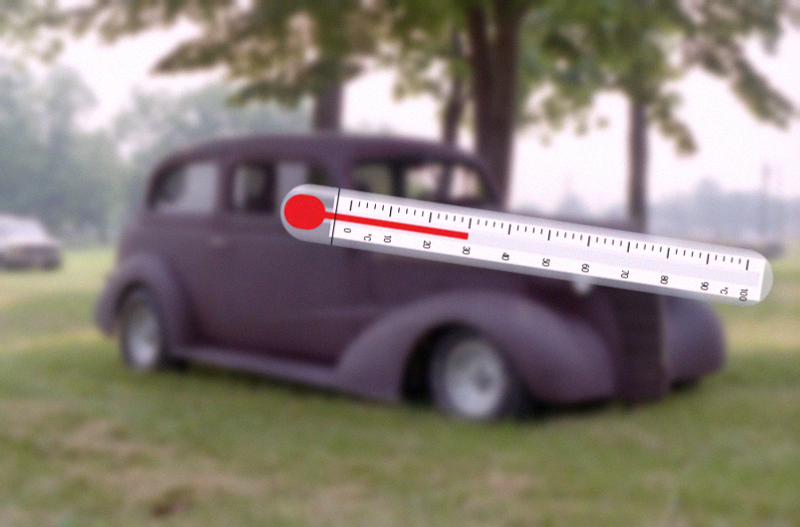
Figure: 30 °C
